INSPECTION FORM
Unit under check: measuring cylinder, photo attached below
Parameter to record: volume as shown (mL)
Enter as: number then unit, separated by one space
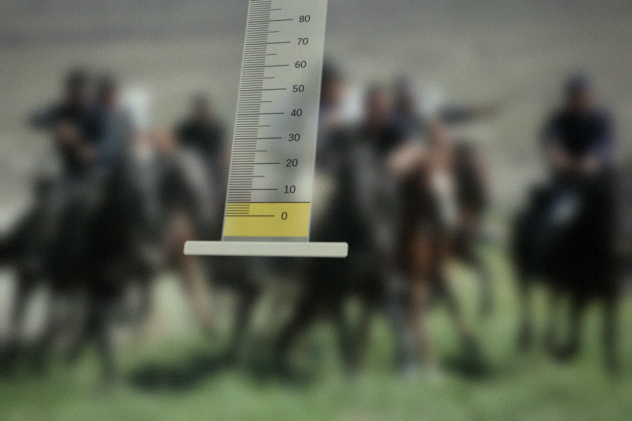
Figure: 5 mL
